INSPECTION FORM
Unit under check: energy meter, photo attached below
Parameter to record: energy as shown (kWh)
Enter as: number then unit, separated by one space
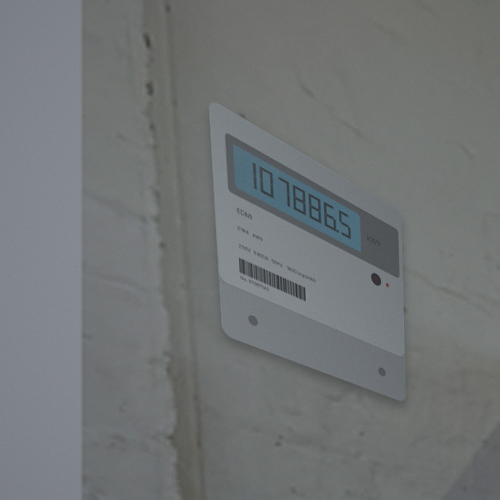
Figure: 107886.5 kWh
